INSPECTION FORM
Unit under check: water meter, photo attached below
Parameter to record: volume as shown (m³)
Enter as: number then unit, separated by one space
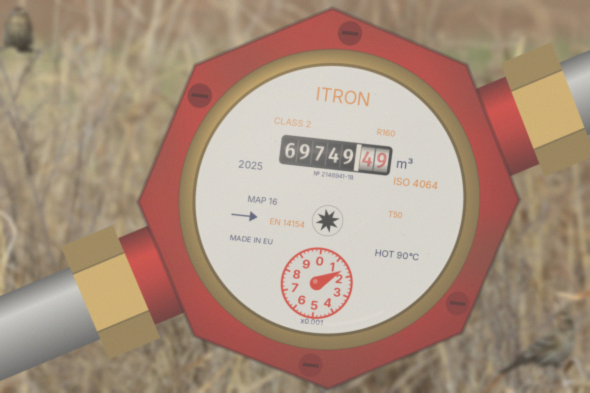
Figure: 69749.491 m³
